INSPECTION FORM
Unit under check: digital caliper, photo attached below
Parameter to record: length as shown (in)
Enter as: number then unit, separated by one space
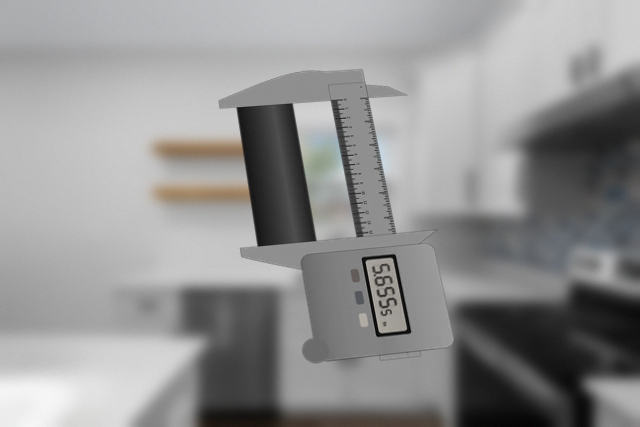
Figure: 5.6555 in
